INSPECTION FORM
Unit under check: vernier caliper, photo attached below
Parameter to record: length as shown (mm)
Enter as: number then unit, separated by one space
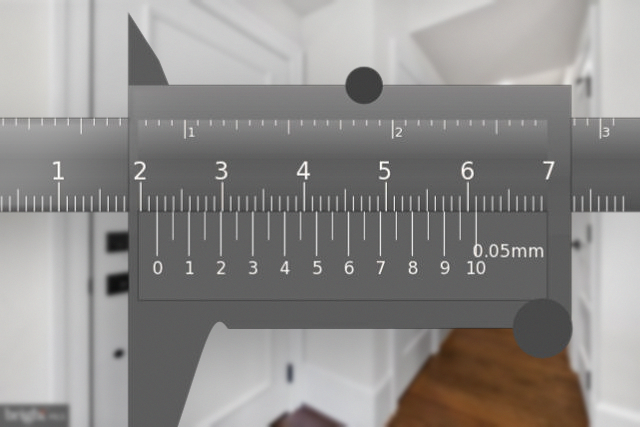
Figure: 22.0 mm
